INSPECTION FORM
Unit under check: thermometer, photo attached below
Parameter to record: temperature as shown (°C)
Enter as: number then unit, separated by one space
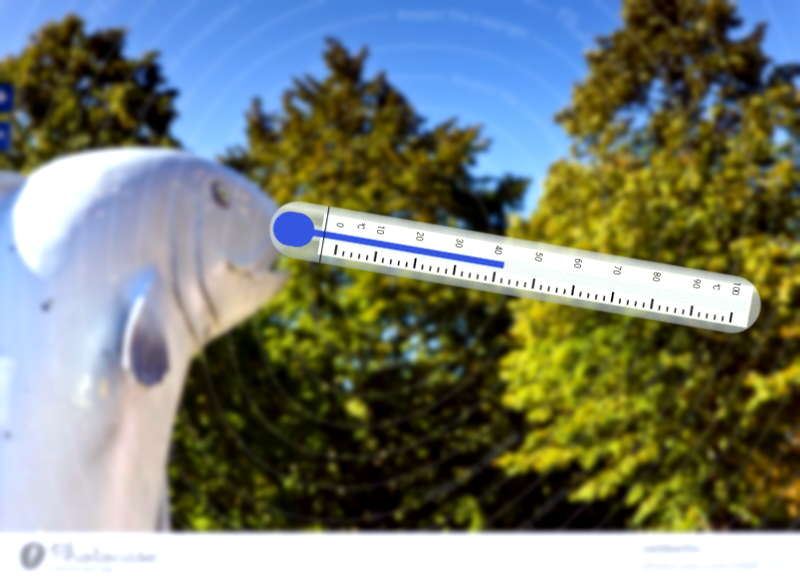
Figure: 42 °C
